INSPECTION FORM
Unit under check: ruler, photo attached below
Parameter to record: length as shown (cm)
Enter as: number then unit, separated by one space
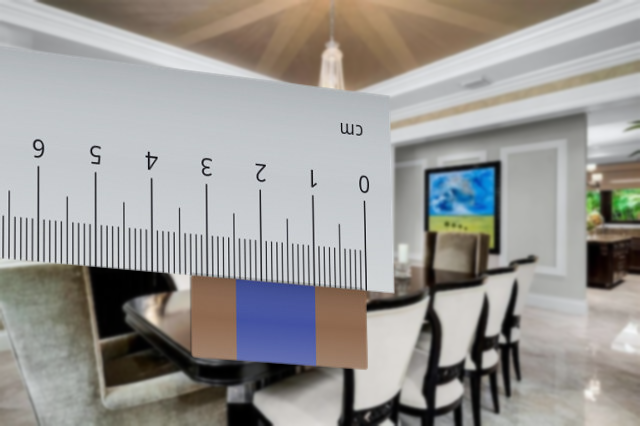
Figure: 3.3 cm
